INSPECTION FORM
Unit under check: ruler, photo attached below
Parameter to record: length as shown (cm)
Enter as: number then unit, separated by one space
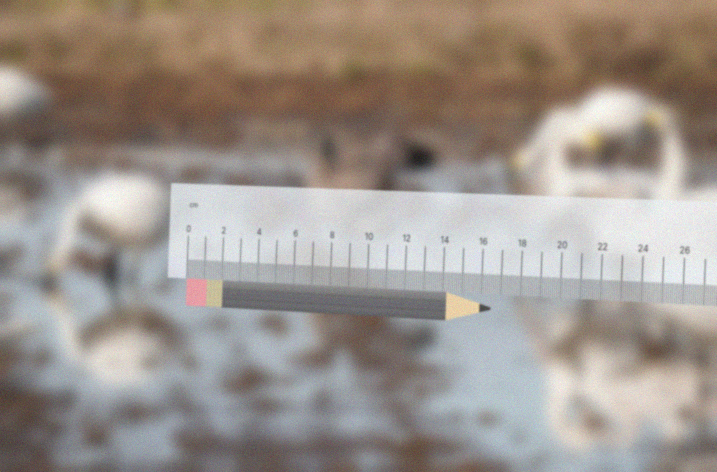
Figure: 16.5 cm
